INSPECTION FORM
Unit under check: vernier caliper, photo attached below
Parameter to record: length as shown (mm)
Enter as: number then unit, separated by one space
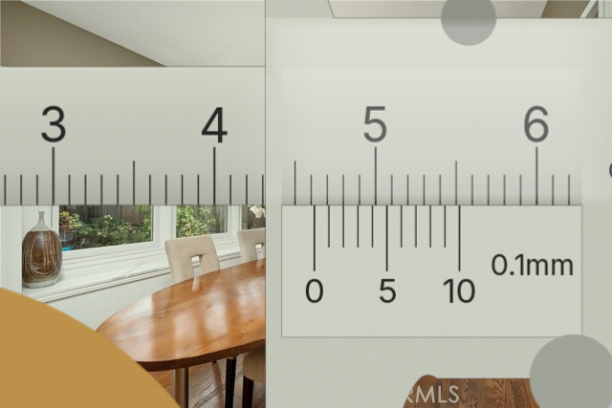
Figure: 46.2 mm
